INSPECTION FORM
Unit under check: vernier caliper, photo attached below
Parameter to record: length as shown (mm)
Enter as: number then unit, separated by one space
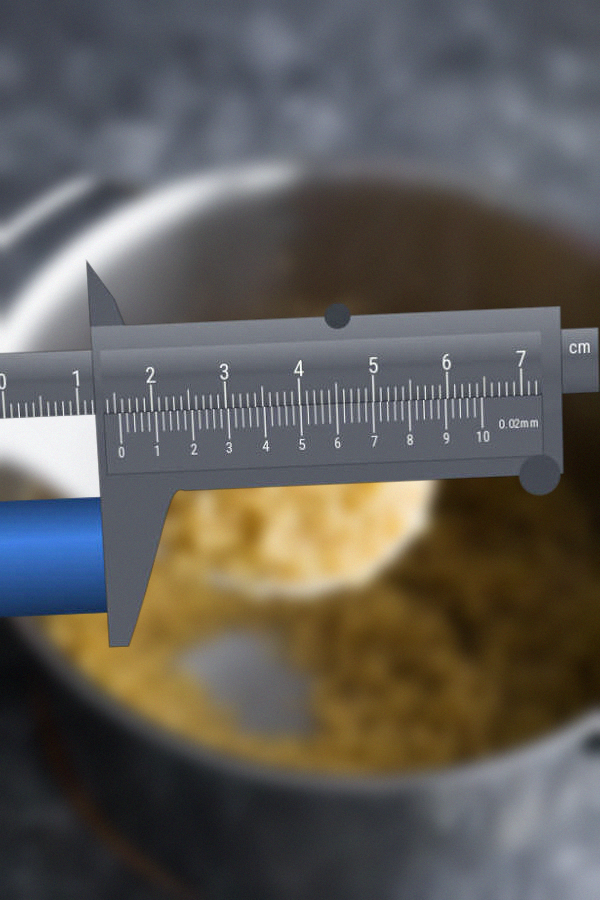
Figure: 15.6 mm
